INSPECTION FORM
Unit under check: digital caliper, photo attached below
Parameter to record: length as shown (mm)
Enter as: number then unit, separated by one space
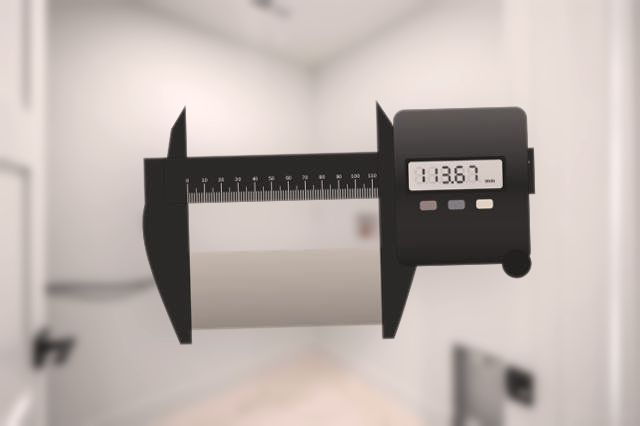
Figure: 113.67 mm
